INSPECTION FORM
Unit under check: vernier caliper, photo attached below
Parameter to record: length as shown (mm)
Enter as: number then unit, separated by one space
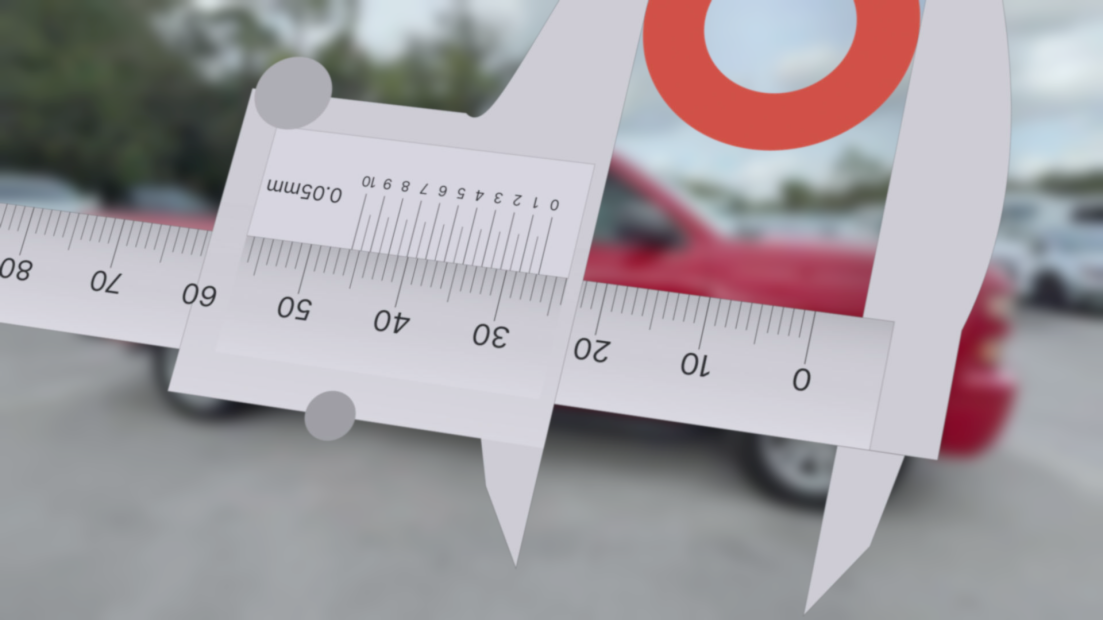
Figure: 26.8 mm
